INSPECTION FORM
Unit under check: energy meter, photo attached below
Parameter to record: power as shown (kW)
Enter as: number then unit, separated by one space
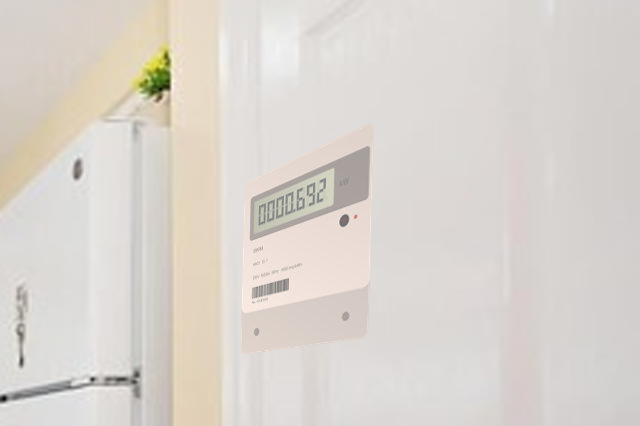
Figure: 0.692 kW
